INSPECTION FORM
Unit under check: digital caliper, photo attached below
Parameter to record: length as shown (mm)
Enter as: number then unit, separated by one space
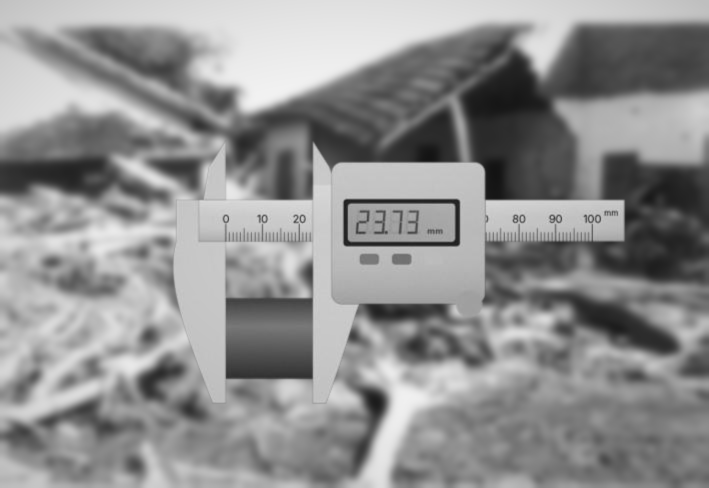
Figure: 23.73 mm
